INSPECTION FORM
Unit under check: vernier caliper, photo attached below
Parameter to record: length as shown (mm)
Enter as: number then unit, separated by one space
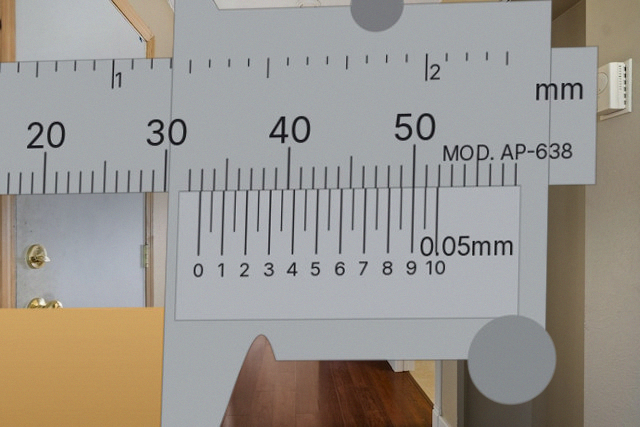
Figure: 32.9 mm
